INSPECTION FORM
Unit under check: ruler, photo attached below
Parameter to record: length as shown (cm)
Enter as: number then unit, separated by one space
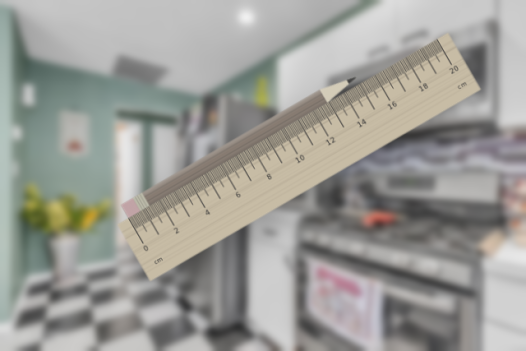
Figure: 15 cm
